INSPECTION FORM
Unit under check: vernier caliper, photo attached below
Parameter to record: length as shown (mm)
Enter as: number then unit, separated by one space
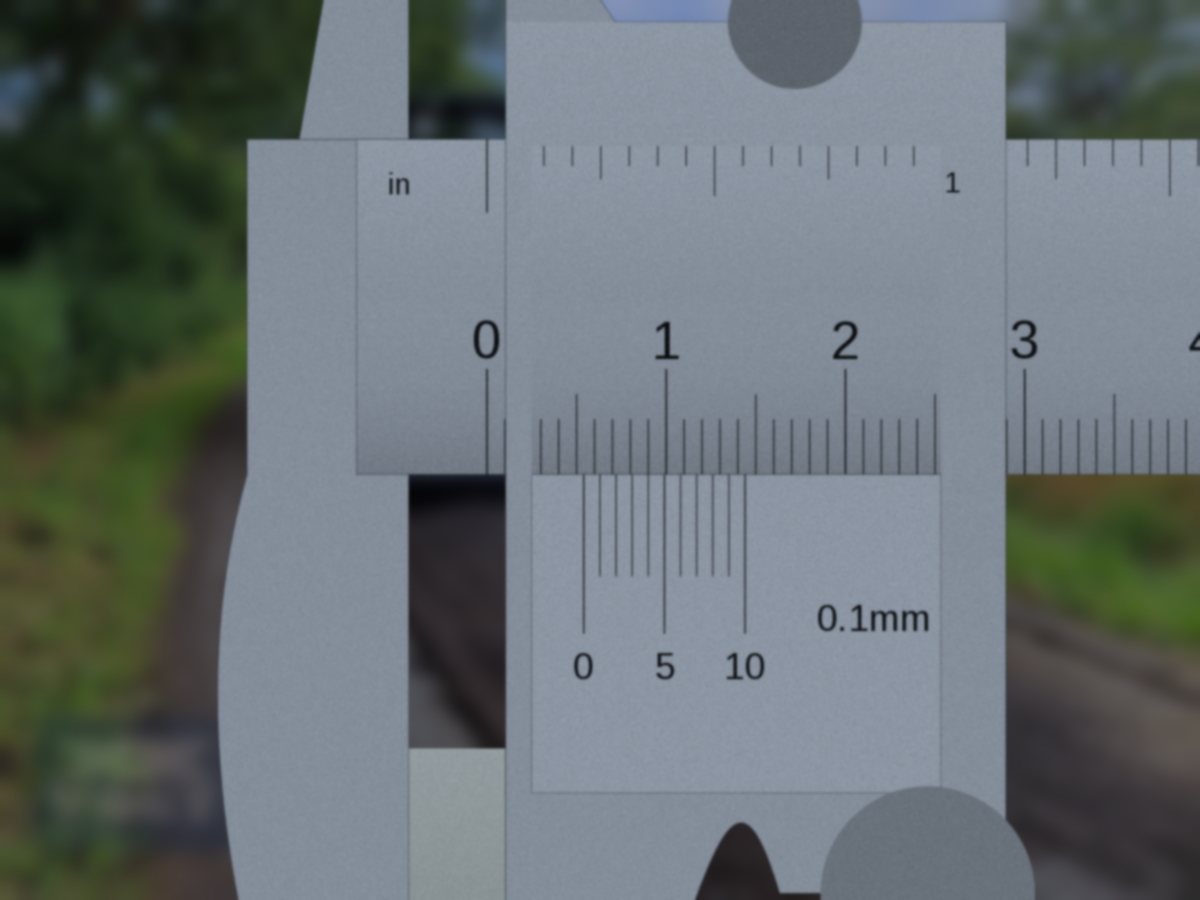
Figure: 5.4 mm
